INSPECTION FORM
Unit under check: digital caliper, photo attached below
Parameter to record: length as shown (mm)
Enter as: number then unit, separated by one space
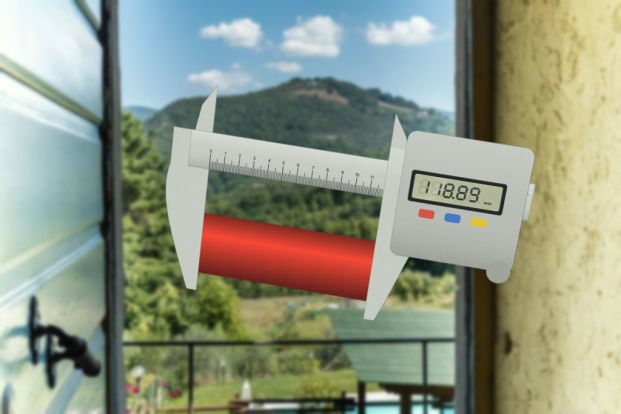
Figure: 118.89 mm
